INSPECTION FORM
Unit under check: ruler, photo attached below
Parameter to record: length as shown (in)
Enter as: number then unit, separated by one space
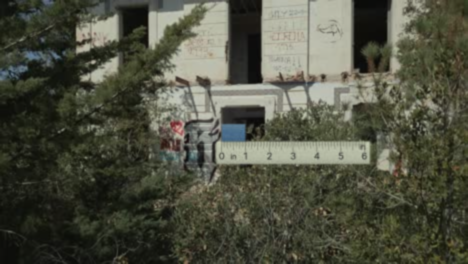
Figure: 1 in
